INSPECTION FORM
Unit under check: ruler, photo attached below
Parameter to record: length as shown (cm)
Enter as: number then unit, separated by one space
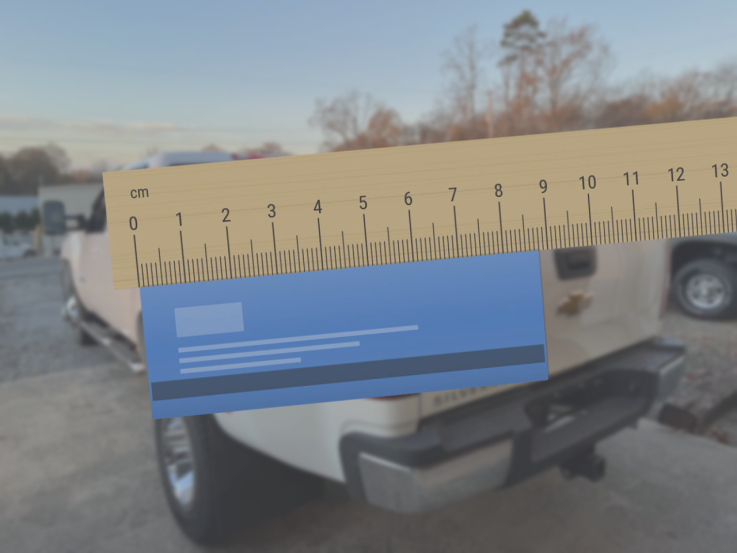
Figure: 8.8 cm
